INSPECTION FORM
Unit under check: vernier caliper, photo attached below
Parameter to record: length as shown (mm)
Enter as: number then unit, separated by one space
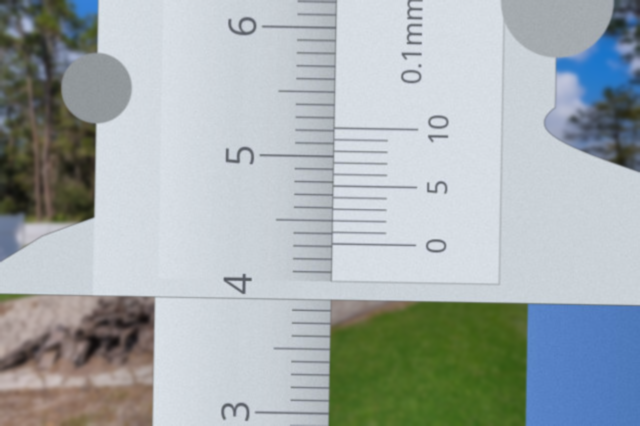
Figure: 43.2 mm
